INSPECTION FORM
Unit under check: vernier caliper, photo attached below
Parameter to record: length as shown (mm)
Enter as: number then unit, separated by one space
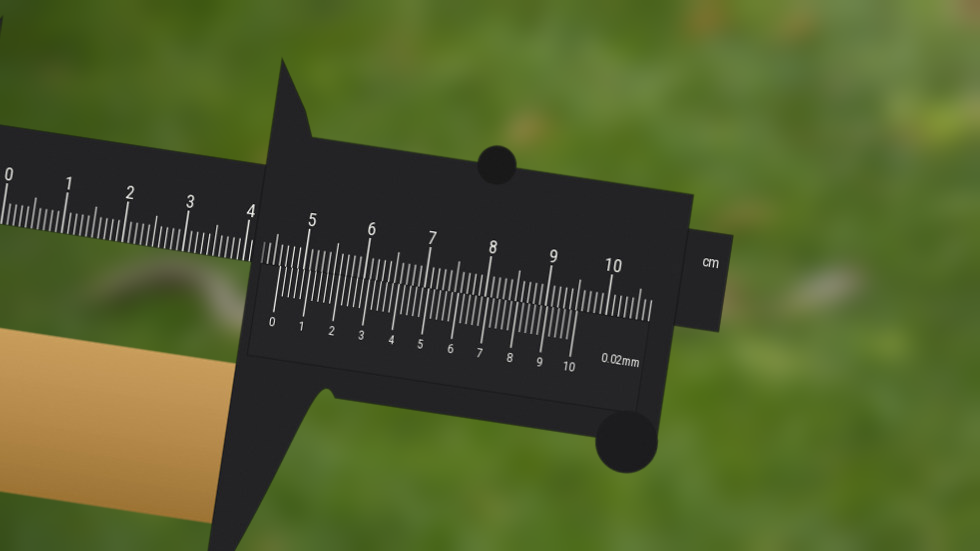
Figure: 46.2 mm
